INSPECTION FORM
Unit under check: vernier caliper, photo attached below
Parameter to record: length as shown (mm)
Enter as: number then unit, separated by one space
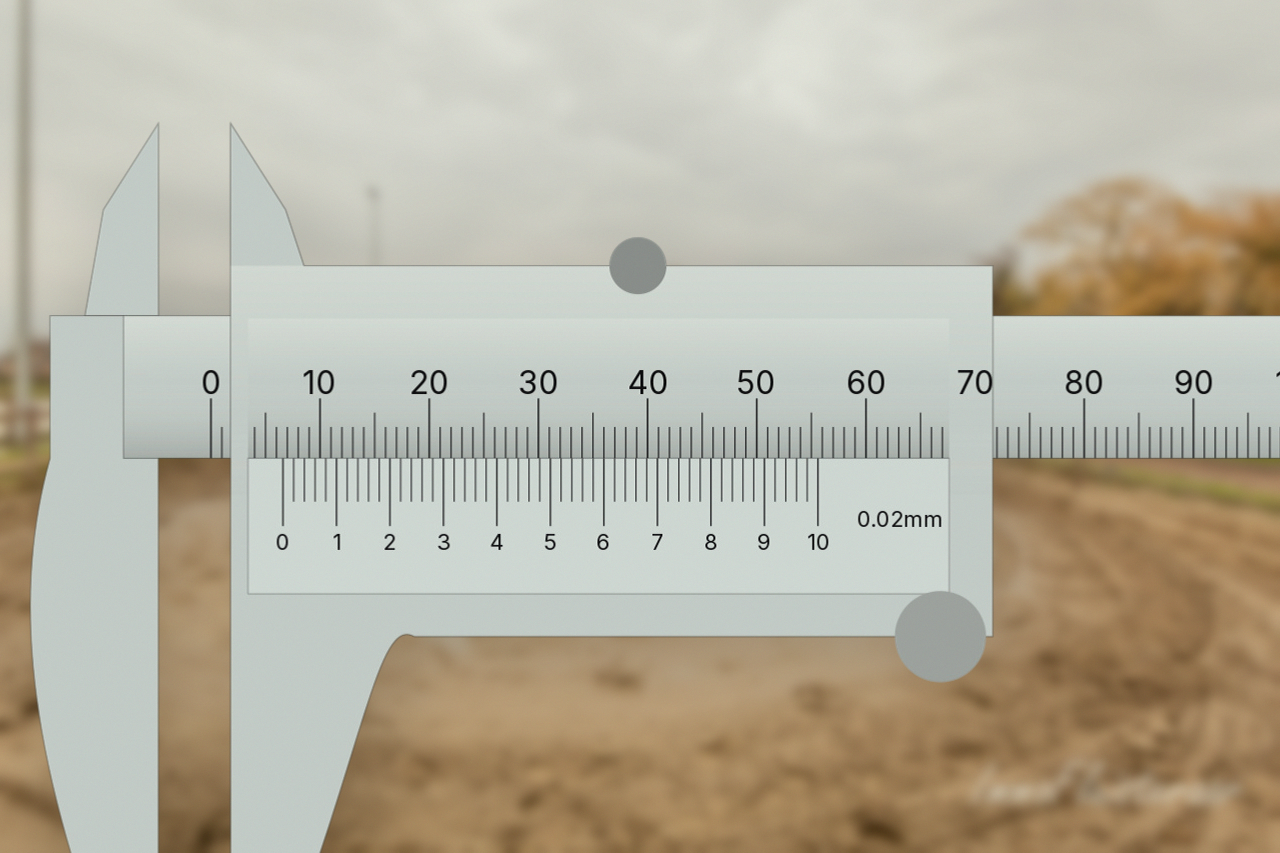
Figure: 6.6 mm
